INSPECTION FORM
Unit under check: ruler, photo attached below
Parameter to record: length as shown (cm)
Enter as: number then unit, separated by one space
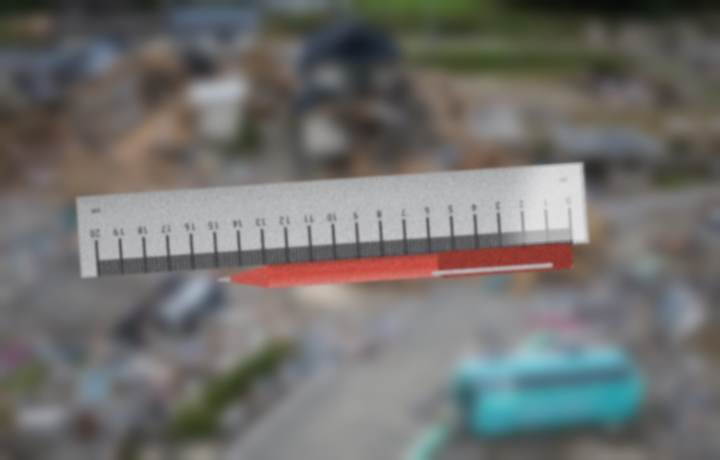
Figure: 15 cm
